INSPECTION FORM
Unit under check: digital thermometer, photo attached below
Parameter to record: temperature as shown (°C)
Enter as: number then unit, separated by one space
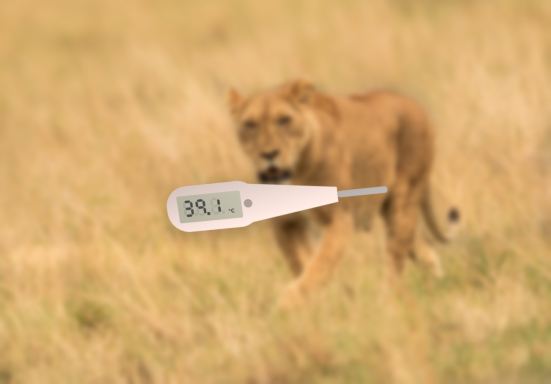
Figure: 39.1 °C
